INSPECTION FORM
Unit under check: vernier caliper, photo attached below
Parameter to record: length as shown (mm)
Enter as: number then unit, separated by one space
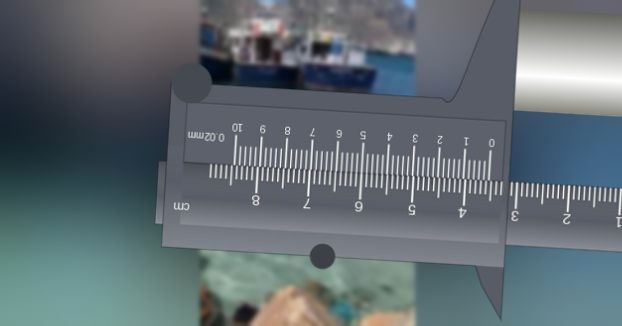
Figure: 35.5 mm
